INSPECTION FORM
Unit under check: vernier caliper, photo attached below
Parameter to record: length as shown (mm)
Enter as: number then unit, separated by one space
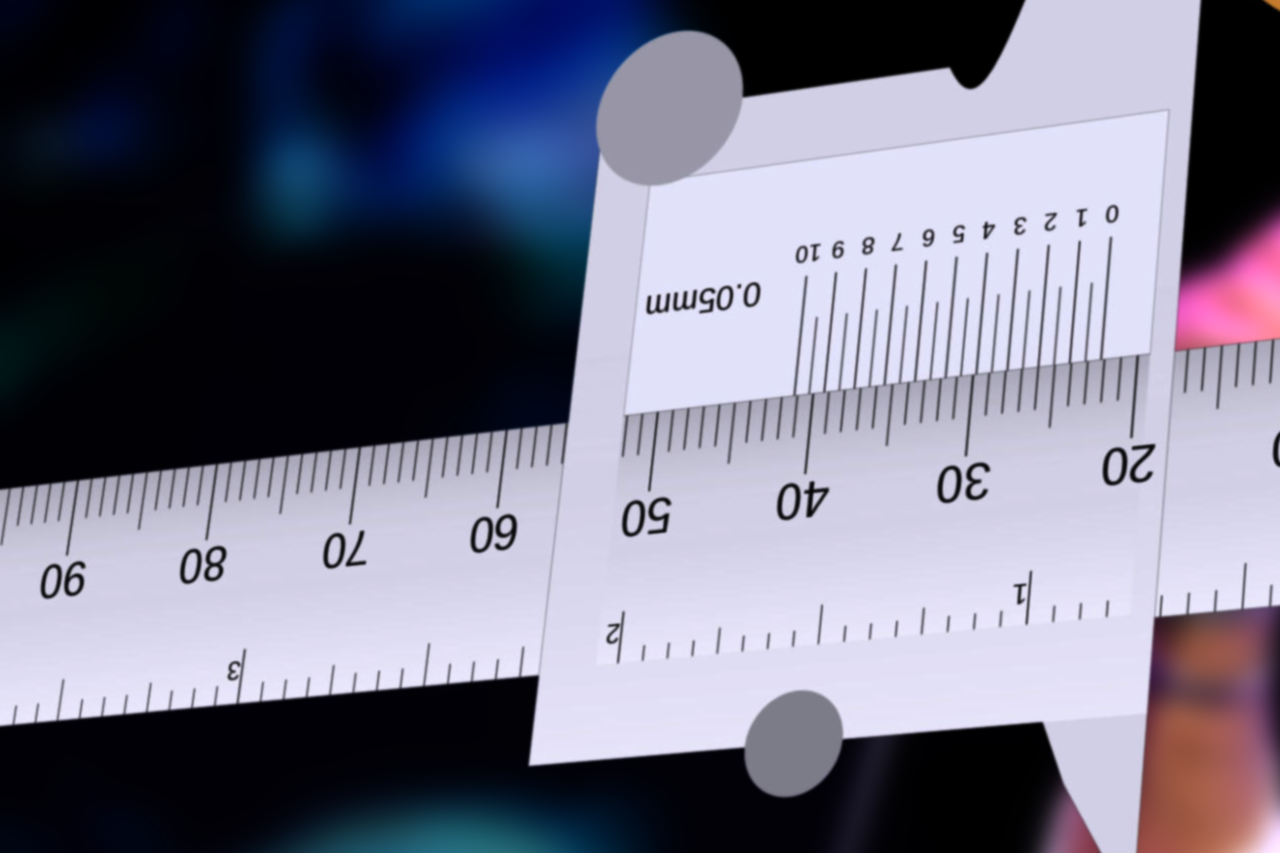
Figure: 22.2 mm
